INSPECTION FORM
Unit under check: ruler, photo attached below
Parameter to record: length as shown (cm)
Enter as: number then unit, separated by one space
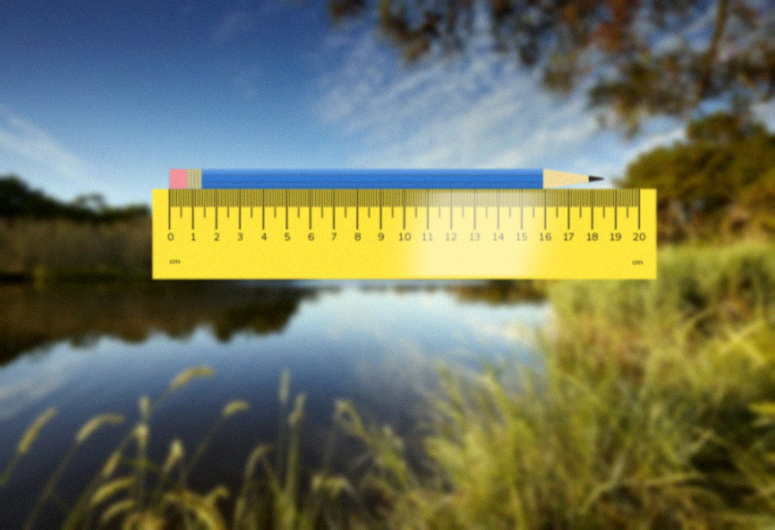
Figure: 18.5 cm
